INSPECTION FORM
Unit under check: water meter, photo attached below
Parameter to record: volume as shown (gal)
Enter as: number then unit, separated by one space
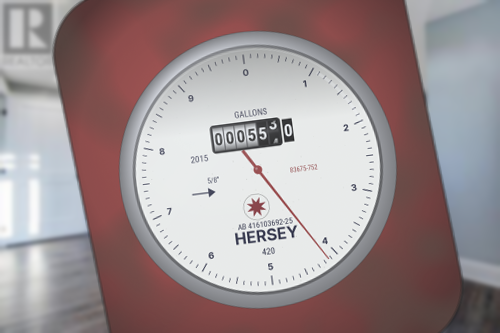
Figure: 5534.1 gal
